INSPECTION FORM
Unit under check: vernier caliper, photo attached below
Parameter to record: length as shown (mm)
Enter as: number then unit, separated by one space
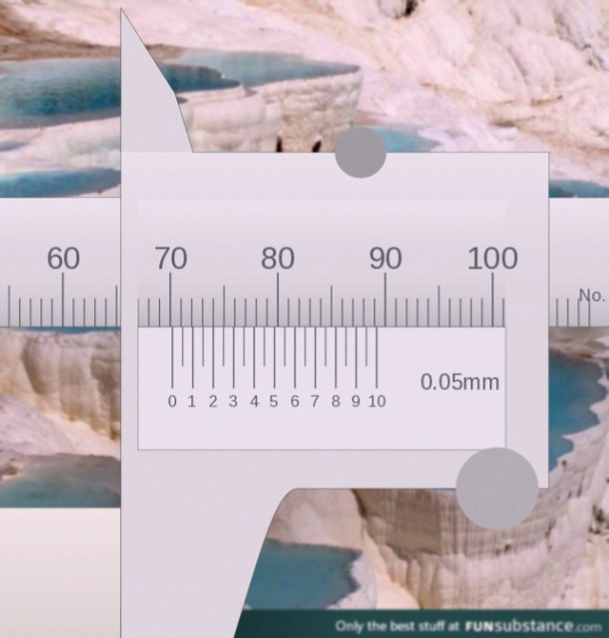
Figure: 70.2 mm
